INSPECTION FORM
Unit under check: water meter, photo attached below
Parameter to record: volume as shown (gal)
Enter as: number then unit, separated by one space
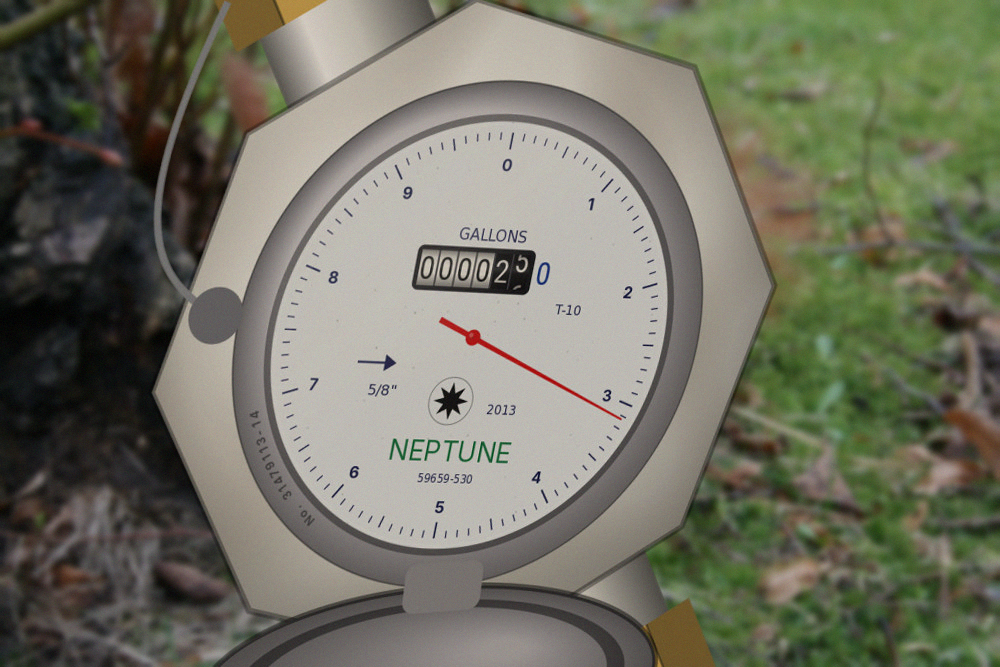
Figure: 253.1 gal
